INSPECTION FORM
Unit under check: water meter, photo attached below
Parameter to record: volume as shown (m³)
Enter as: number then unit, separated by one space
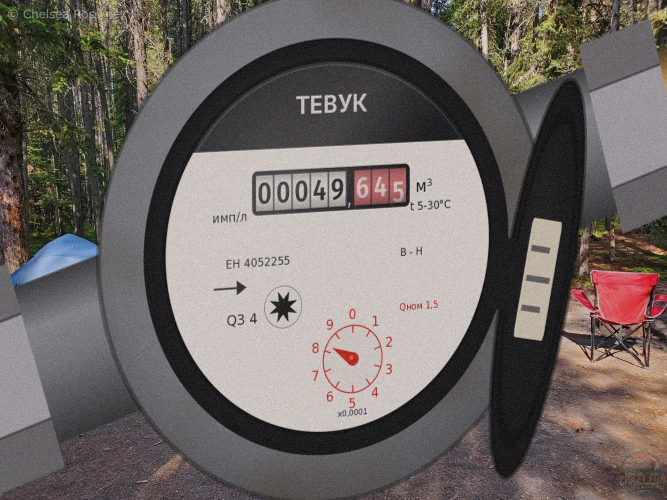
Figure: 49.6448 m³
